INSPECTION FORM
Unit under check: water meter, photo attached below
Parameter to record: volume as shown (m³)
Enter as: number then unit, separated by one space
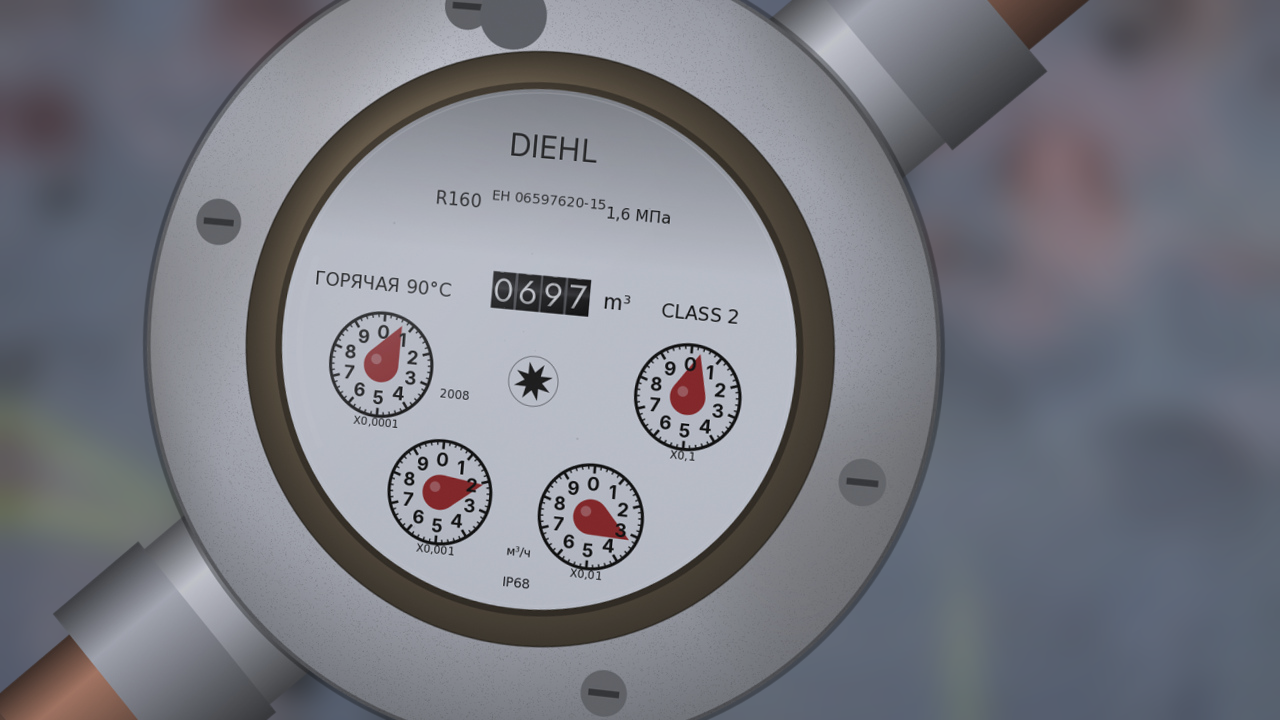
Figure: 697.0320 m³
